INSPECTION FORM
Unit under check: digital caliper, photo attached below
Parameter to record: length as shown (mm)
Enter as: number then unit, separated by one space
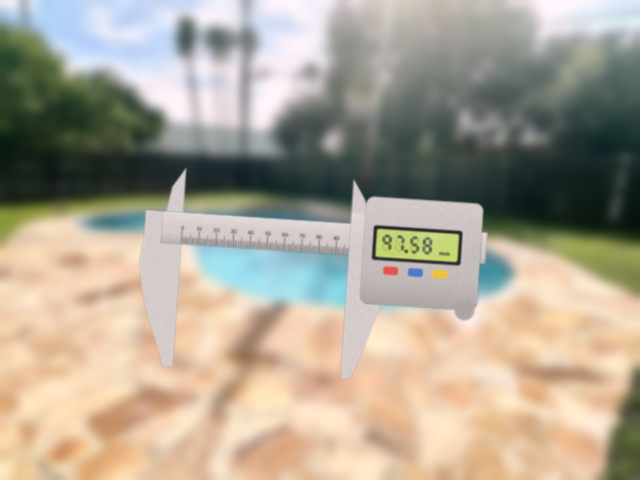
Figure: 97.58 mm
